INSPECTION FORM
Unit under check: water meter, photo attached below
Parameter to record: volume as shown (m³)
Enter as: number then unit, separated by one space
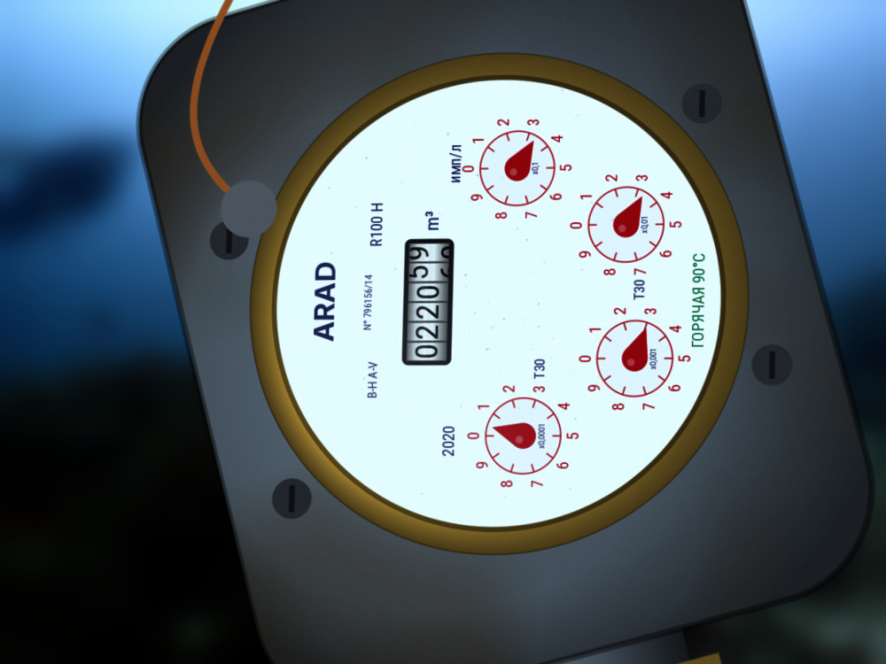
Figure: 22059.3330 m³
